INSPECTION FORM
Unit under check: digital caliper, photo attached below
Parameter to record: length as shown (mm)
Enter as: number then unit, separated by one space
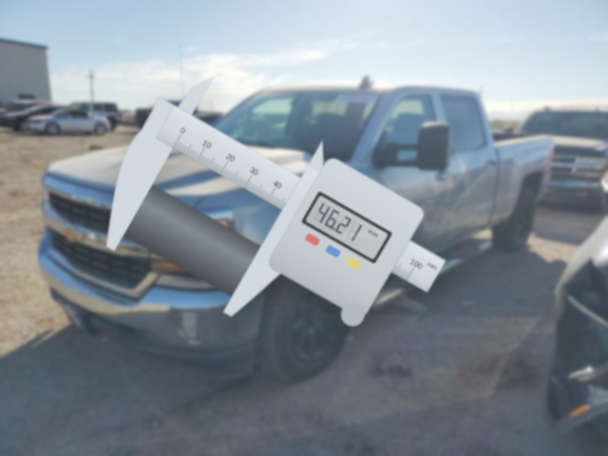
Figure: 46.21 mm
